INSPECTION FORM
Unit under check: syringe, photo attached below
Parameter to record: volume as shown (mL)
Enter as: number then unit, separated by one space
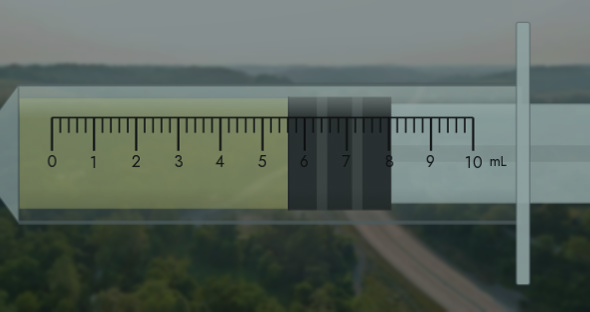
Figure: 5.6 mL
